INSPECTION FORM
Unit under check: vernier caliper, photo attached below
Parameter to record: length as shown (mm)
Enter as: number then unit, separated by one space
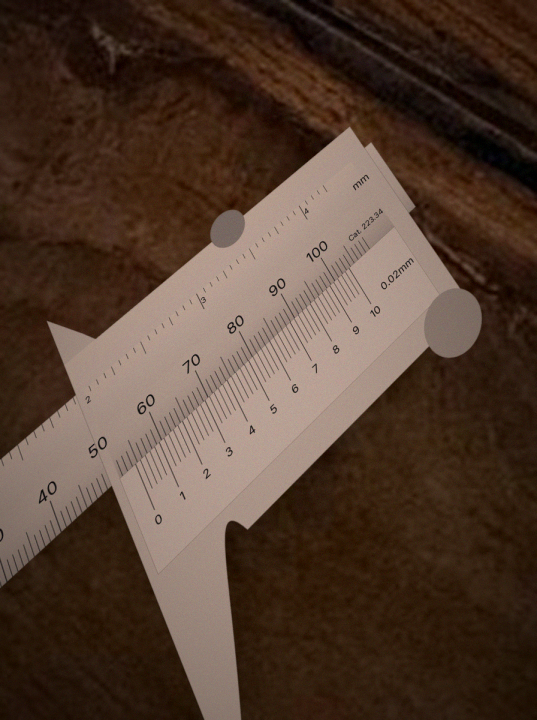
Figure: 54.6 mm
